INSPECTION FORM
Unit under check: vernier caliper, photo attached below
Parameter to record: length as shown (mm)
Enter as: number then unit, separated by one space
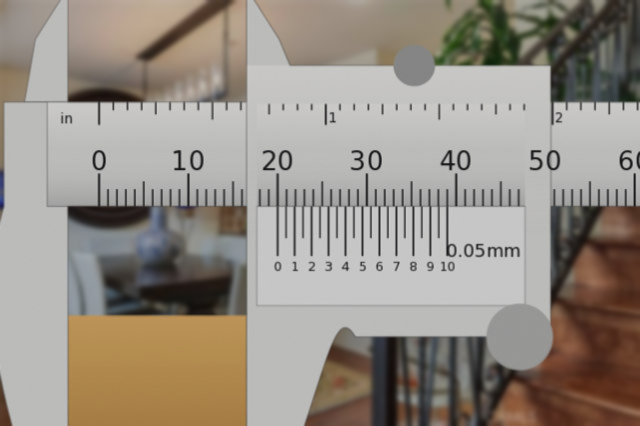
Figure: 20.0 mm
